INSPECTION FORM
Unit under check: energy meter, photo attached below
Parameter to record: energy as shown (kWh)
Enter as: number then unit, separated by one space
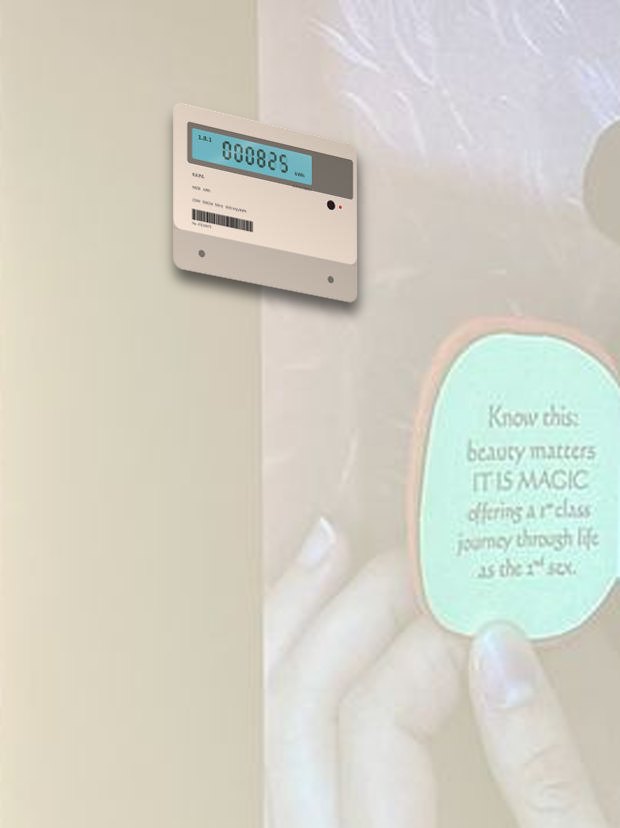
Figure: 825 kWh
